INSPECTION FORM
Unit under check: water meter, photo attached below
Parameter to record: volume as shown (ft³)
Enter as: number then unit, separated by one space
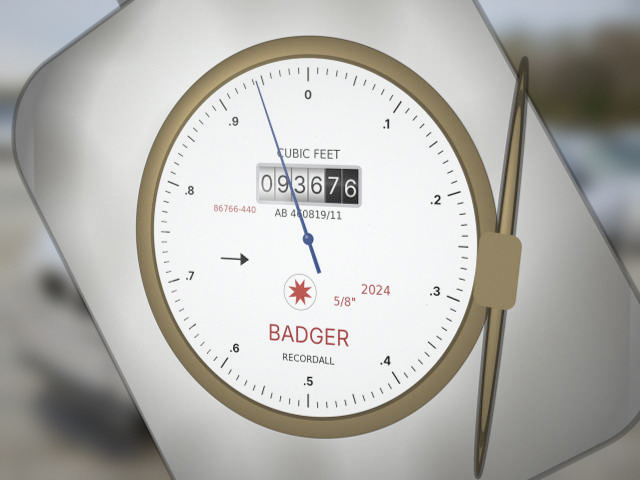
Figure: 93675.94 ft³
